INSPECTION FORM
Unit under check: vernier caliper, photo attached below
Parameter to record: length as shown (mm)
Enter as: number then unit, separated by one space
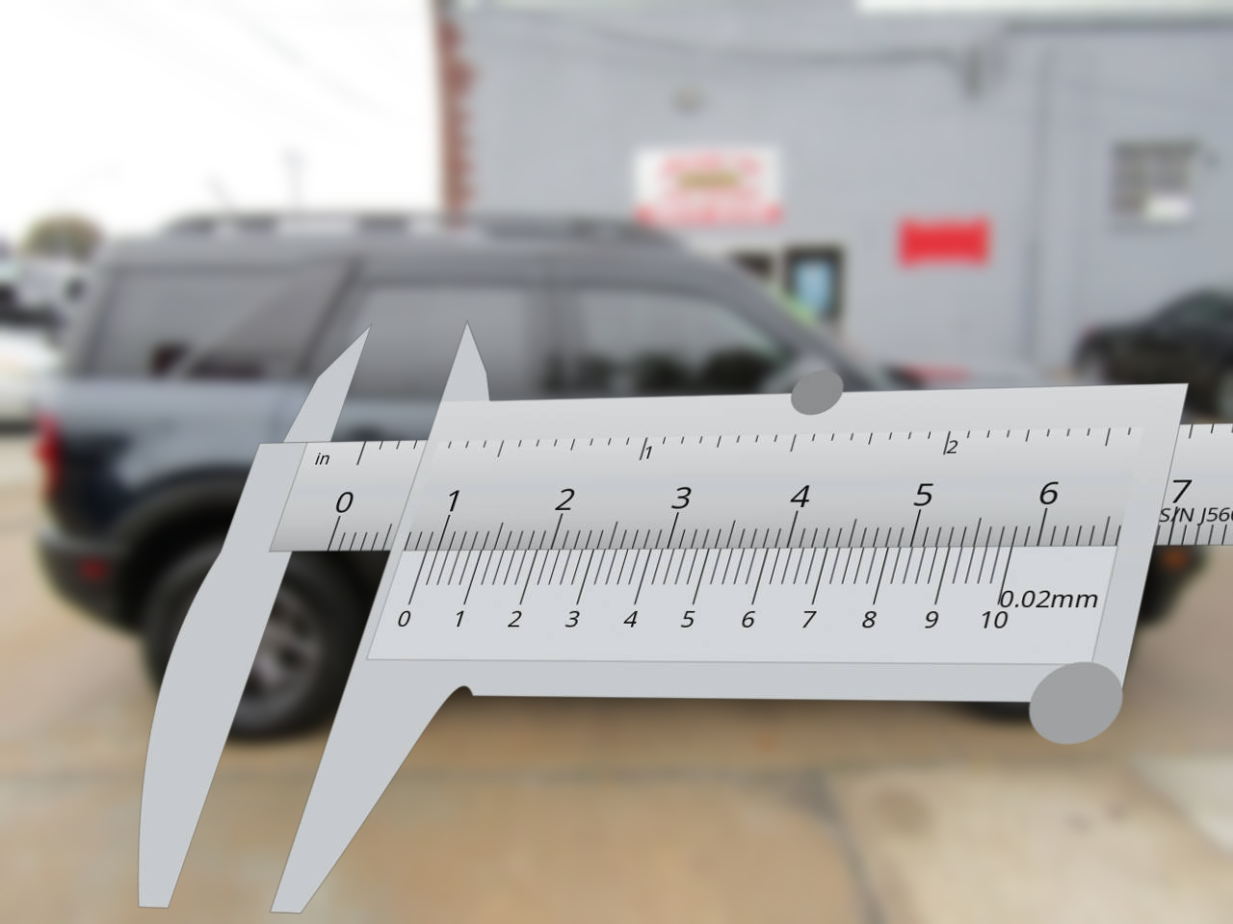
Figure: 9.0 mm
